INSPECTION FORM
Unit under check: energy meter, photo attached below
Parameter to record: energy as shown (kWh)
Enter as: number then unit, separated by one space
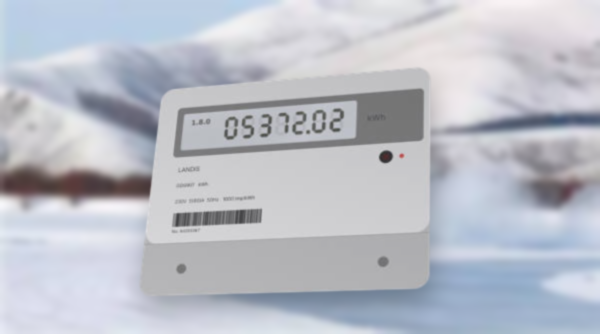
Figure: 5372.02 kWh
